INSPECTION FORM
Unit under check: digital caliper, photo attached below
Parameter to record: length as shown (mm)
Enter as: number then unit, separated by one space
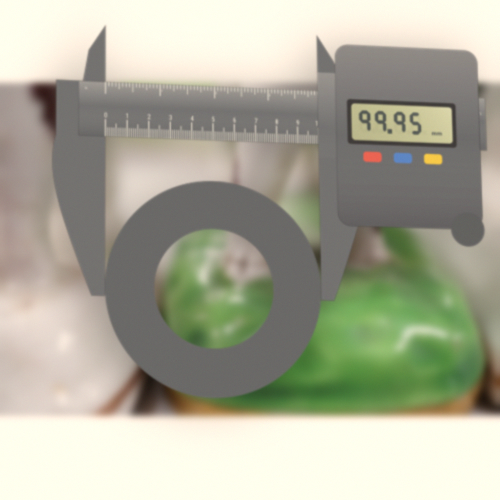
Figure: 99.95 mm
